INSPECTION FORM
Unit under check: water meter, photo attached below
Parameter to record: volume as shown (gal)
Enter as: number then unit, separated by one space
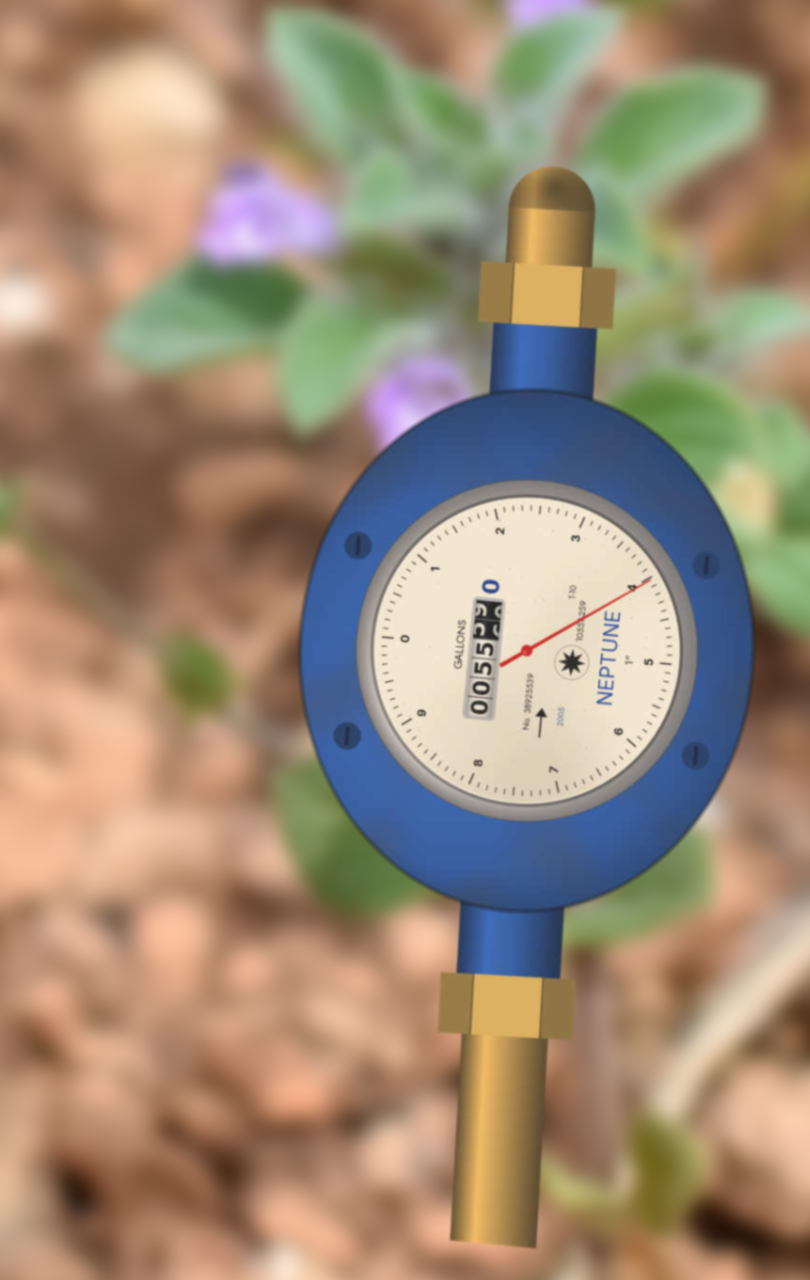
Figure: 55594.0 gal
